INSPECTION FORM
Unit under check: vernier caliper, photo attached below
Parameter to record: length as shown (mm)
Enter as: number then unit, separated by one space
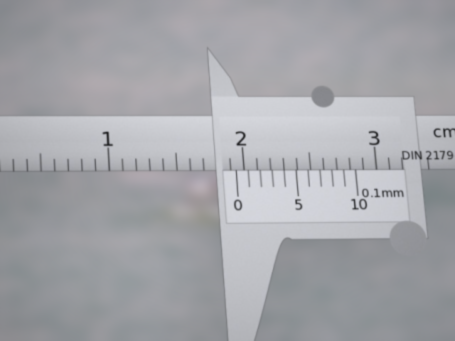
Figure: 19.4 mm
